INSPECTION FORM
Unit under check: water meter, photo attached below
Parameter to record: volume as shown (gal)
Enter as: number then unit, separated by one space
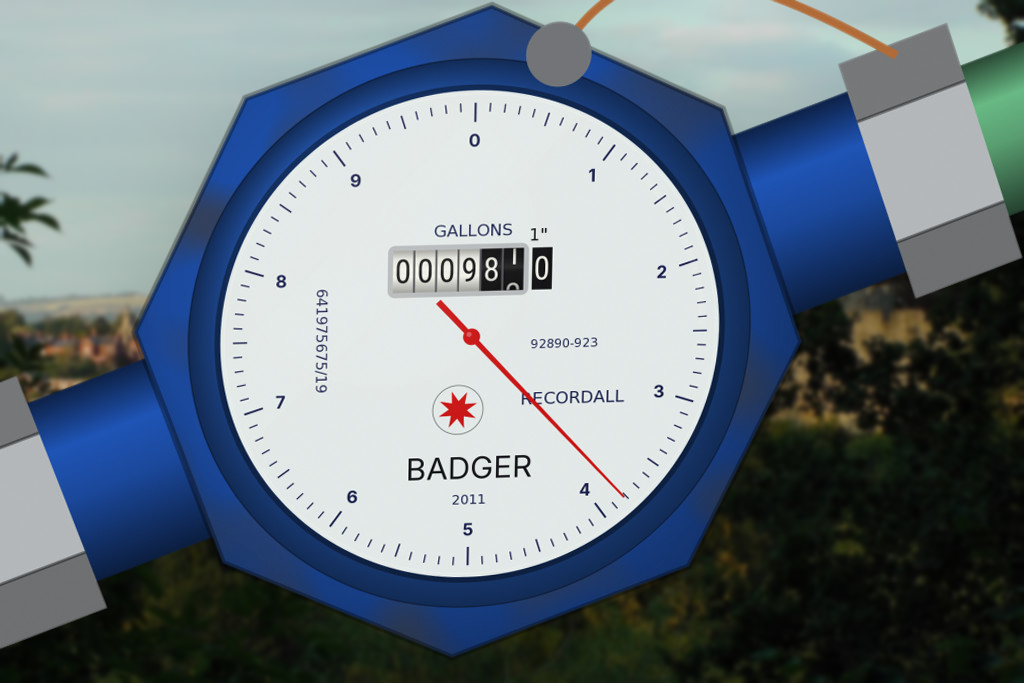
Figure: 9813.8 gal
